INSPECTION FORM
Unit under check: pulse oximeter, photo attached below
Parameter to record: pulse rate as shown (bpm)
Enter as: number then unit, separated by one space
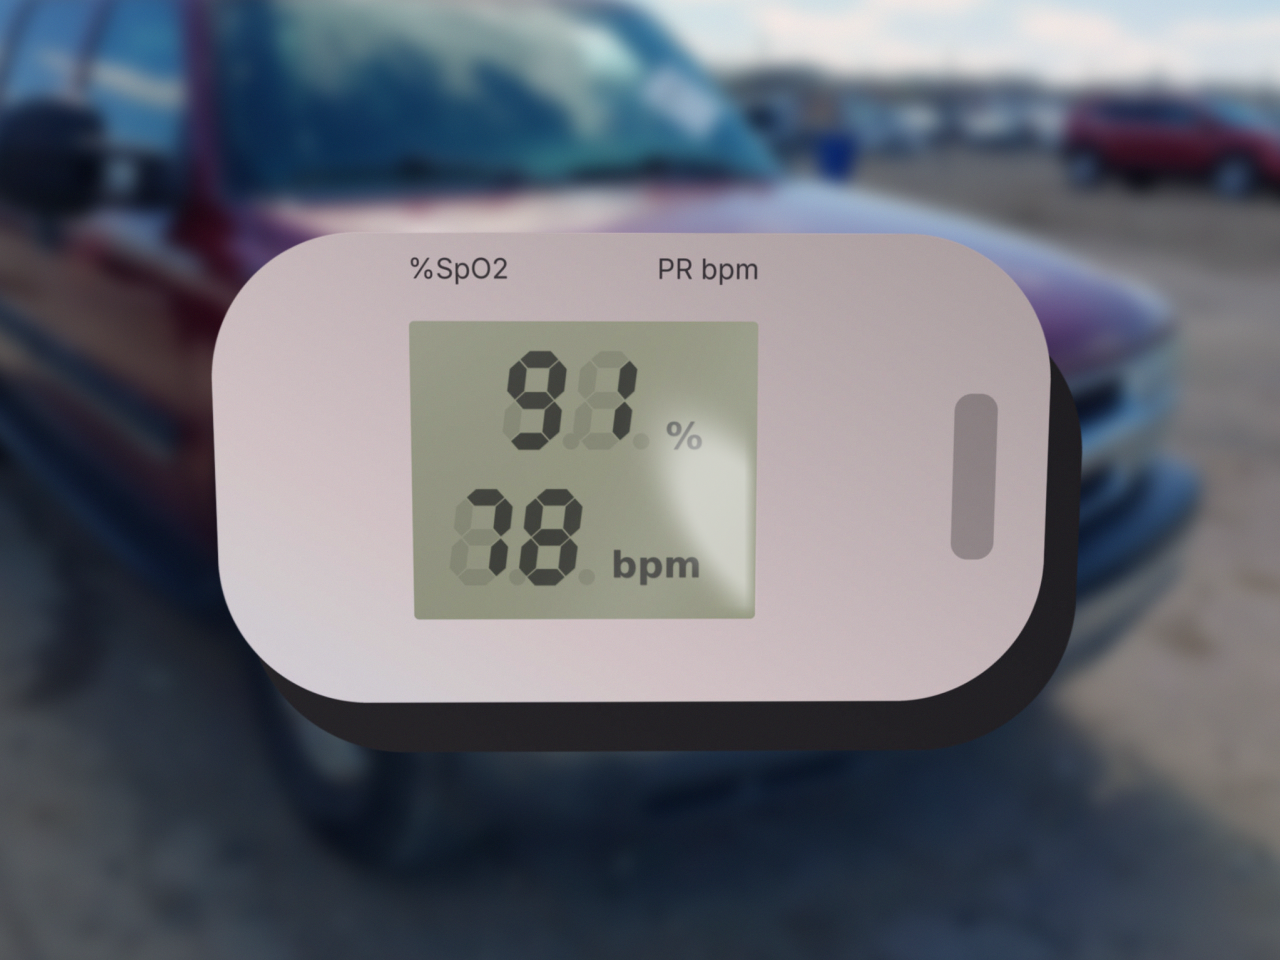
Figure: 78 bpm
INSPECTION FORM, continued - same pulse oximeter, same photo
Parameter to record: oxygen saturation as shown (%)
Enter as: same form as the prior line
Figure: 91 %
